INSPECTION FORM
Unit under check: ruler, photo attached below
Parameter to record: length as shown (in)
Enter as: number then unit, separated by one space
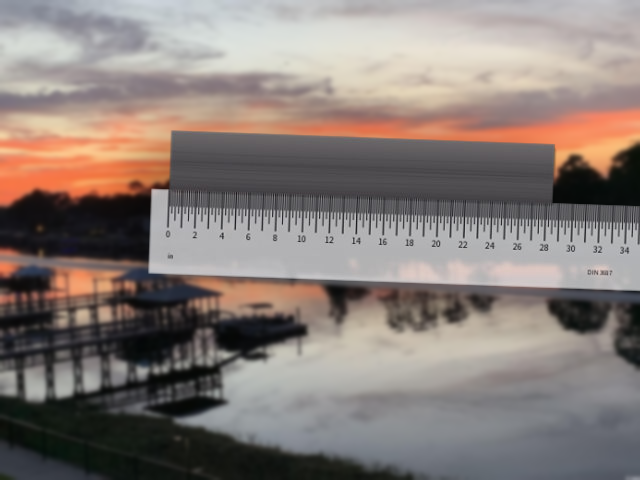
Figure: 28.5 in
